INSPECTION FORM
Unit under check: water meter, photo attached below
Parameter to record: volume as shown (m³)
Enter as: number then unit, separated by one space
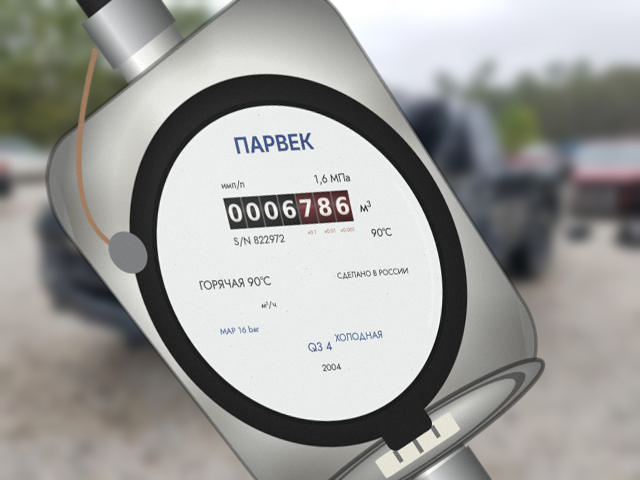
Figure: 6.786 m³
